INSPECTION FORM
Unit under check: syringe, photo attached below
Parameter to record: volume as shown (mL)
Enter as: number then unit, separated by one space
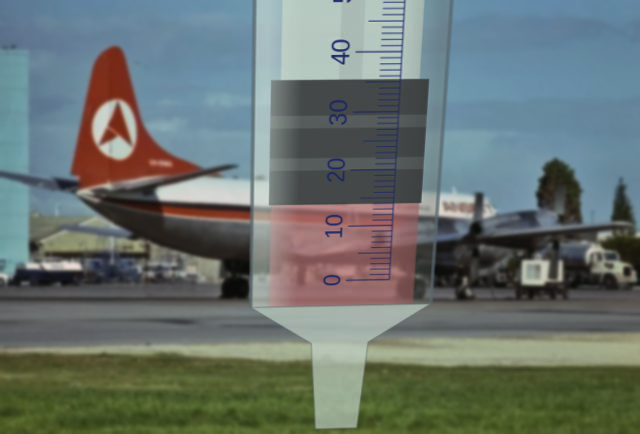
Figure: 14 mL
